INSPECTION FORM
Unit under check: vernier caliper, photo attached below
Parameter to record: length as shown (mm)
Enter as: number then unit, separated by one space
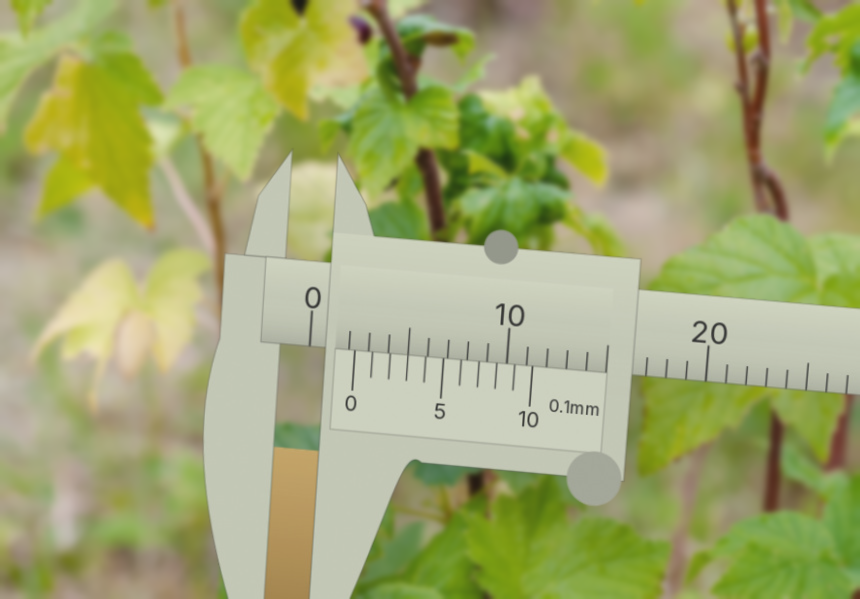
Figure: 2.3 mm
